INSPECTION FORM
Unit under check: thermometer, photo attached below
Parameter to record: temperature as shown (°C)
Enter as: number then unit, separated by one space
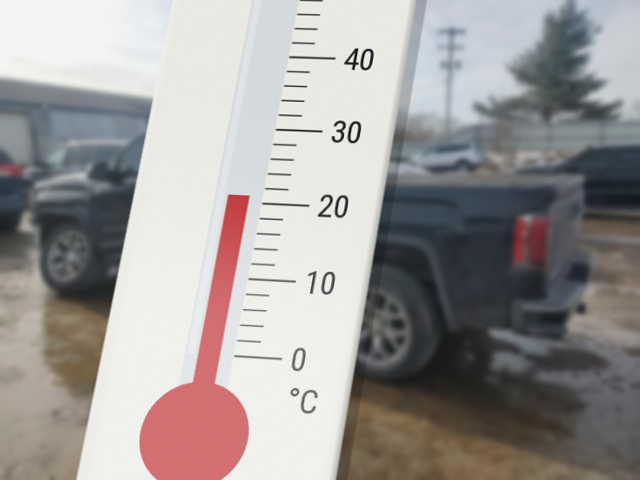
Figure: 21 °C
